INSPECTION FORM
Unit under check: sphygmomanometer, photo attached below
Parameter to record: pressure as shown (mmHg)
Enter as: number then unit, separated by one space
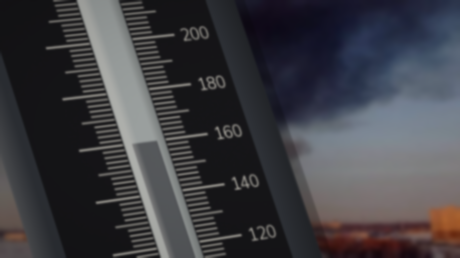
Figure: 160 mmHg
